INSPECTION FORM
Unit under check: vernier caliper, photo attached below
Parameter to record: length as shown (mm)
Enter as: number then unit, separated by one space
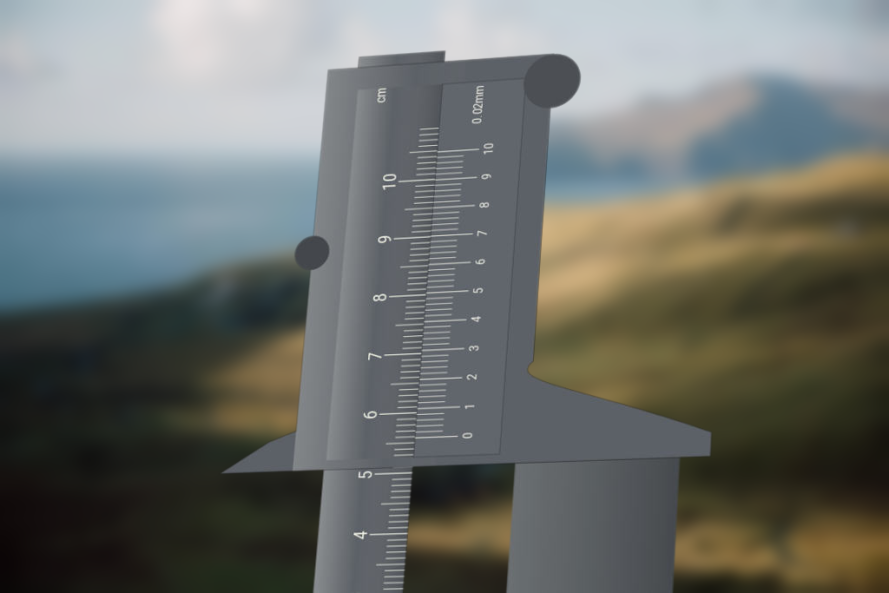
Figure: 55.8 mm
